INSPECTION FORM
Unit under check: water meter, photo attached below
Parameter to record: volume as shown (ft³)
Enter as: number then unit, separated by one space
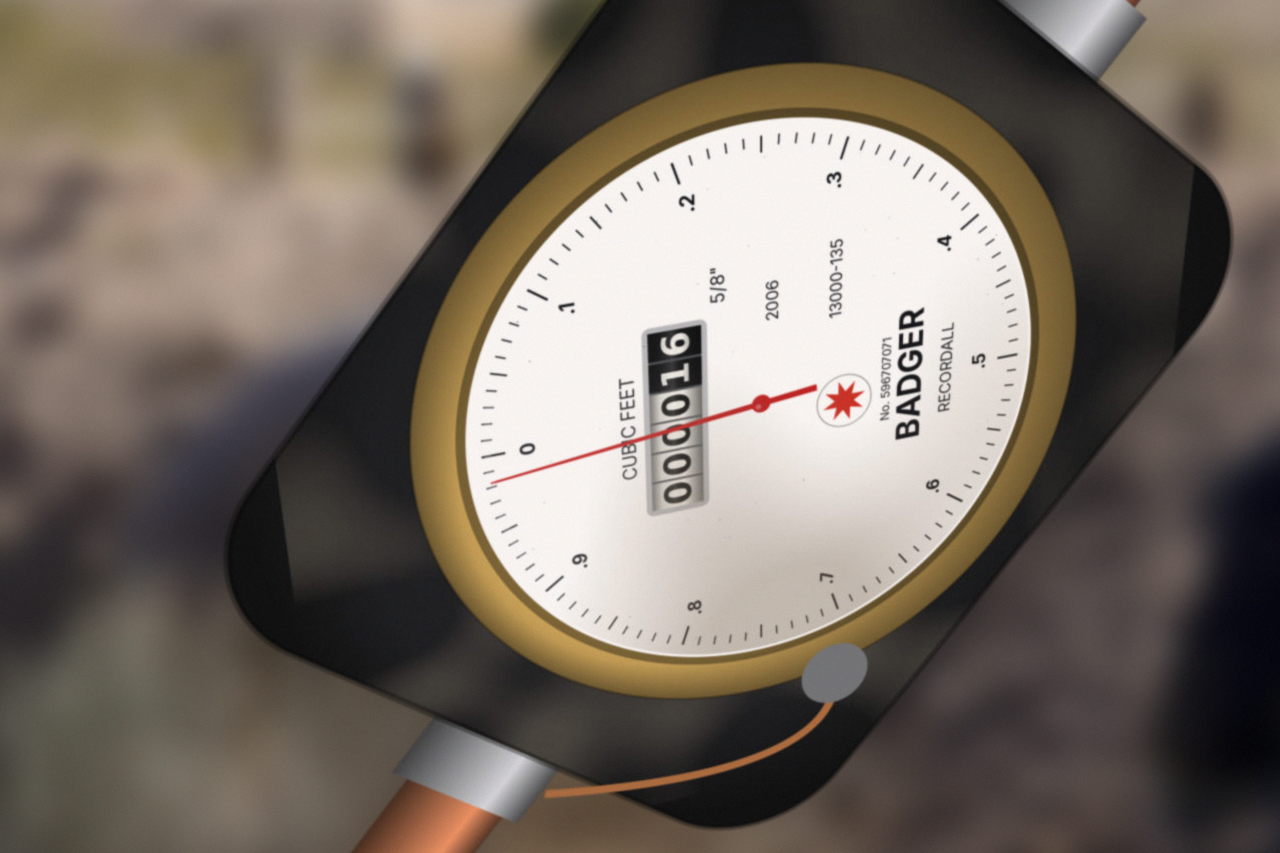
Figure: 15.98 ft³
